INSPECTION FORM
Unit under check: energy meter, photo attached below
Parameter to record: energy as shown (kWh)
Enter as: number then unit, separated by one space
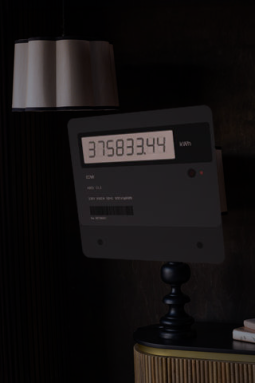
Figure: 375833.44 kWh
